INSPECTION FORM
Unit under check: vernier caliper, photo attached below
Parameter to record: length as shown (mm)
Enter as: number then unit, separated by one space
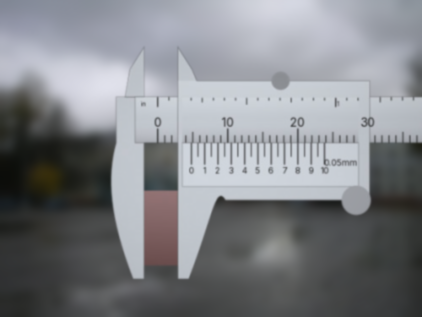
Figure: 4.8 mm
